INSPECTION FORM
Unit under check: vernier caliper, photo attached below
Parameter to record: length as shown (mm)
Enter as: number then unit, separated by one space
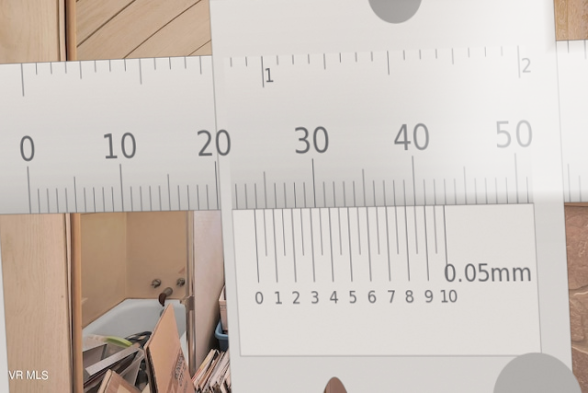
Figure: 23.8 mm
